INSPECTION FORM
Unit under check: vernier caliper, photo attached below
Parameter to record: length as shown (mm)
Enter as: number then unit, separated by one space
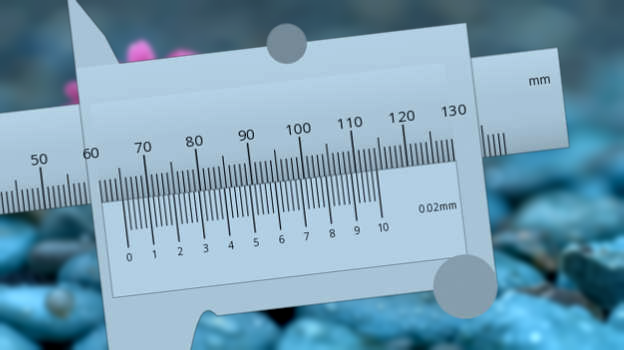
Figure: 65.0 mm
